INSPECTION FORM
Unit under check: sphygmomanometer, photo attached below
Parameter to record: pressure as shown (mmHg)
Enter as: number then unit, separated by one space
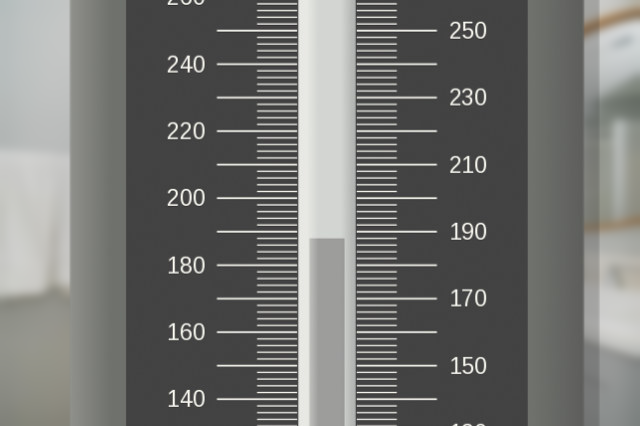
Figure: 188 mmHg
